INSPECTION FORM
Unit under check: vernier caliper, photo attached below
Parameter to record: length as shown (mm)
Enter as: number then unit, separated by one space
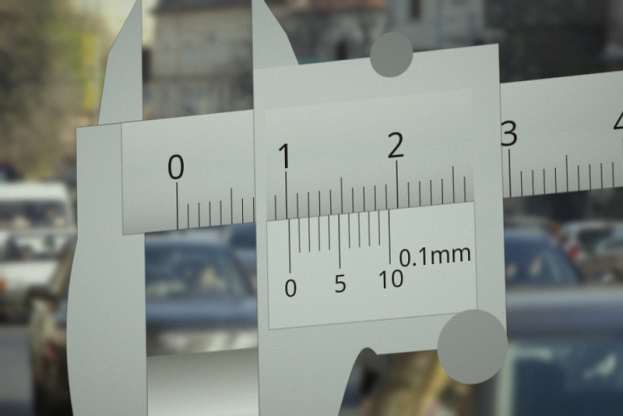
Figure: 10.2 mm
